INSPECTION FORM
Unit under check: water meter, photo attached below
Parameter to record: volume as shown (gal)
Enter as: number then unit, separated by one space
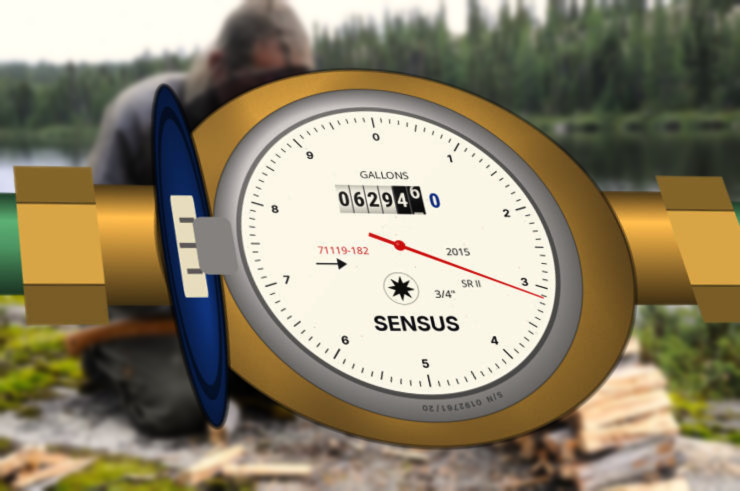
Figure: 629463.1 gal
